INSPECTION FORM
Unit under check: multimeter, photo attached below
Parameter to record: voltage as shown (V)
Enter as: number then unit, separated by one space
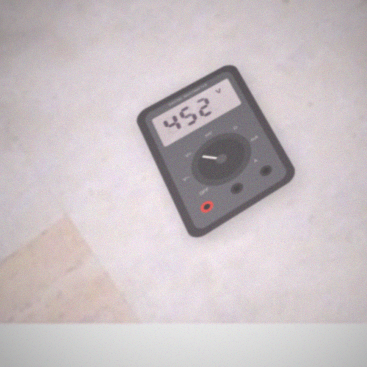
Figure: 452 V
